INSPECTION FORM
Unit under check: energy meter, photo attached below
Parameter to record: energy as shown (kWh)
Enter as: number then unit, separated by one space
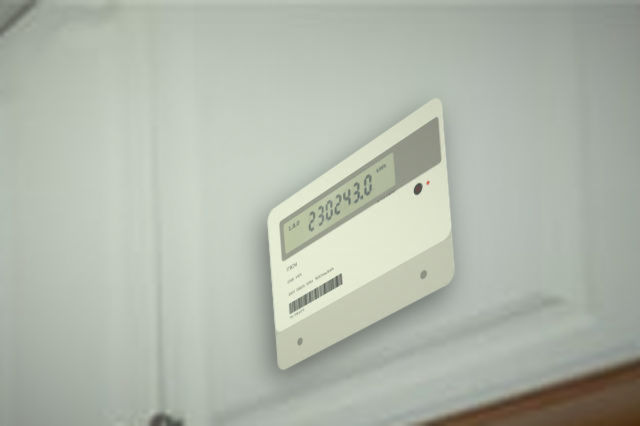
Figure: 230243.0 kWh
